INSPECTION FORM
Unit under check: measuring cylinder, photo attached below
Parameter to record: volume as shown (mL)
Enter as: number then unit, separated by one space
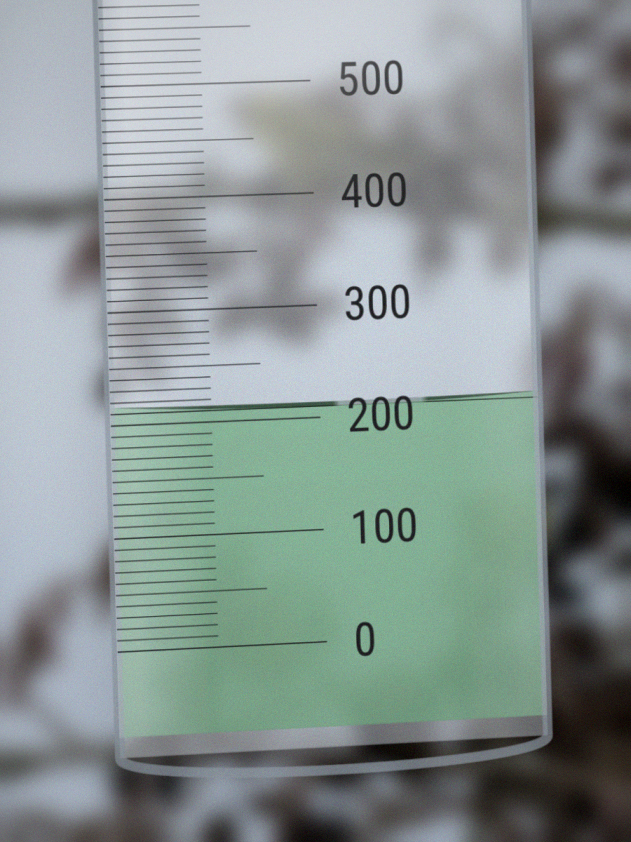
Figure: 210 mL
